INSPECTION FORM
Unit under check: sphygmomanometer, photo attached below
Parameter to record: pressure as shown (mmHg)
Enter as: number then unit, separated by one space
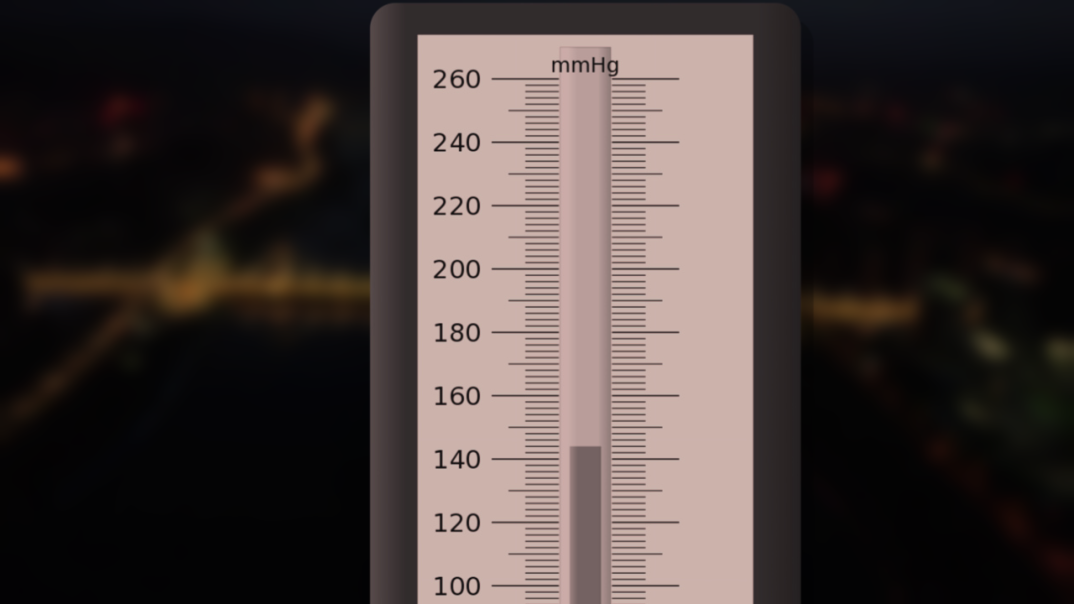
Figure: 144 mmHg
